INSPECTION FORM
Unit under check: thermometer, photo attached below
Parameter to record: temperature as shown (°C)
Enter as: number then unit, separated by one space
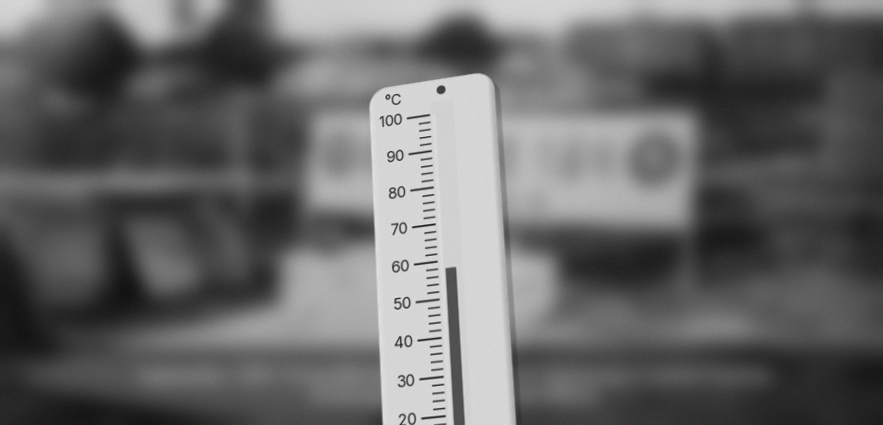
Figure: 58 °C
